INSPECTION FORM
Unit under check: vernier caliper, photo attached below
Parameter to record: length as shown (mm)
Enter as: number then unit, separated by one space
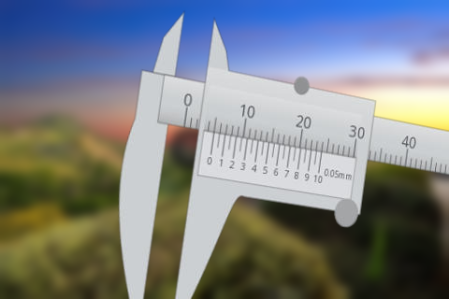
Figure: 5.0 mm
